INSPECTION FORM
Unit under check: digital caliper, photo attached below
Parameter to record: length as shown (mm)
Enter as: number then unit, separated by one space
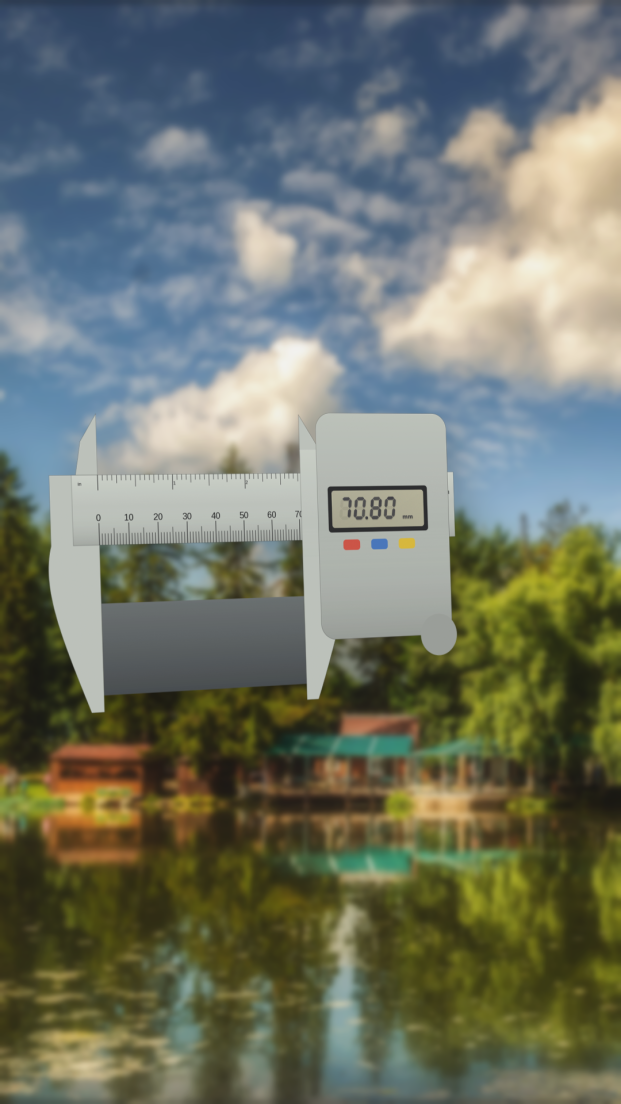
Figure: 70.80 mm
